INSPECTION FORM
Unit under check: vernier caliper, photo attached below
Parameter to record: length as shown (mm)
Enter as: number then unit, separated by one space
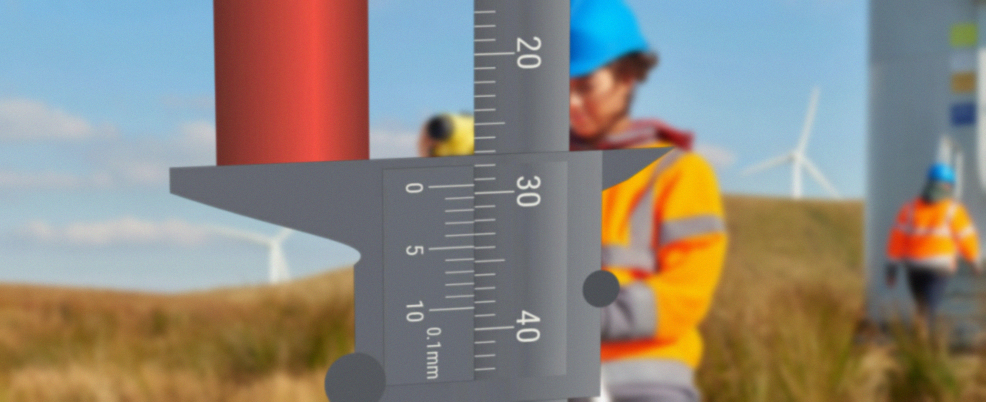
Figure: 29.4 mm
